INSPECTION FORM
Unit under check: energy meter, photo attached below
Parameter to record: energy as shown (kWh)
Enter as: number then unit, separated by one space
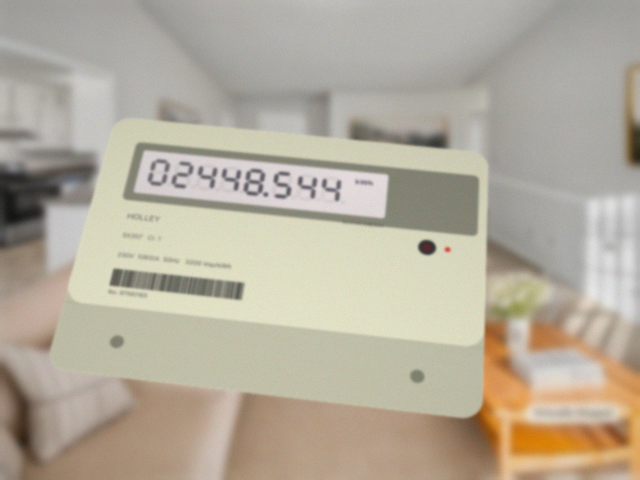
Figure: 2448.544 kWh
